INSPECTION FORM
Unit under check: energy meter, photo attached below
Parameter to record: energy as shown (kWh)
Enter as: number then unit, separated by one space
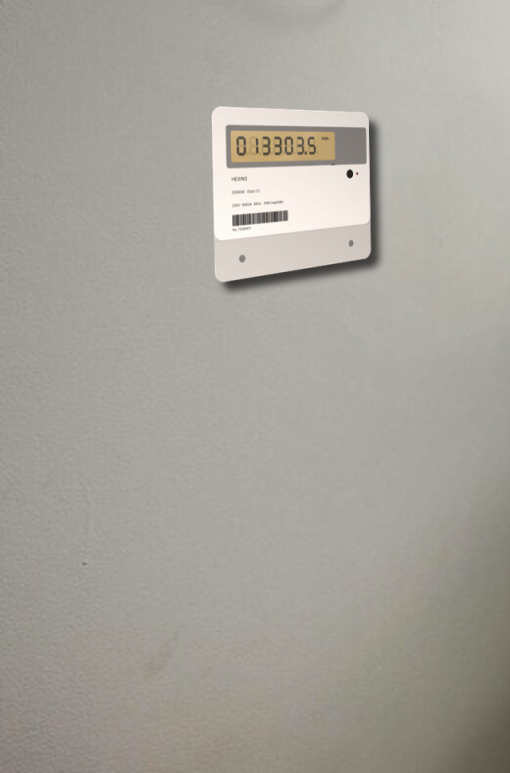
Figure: 13303.5 kWh
